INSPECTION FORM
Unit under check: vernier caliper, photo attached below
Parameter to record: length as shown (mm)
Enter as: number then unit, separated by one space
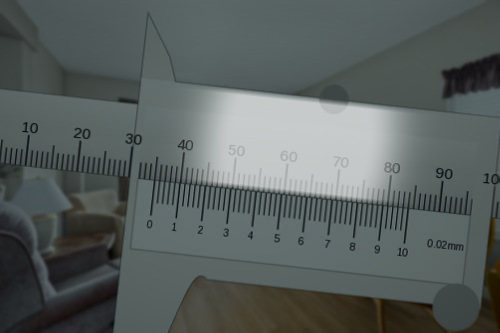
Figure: 35.0 mm
